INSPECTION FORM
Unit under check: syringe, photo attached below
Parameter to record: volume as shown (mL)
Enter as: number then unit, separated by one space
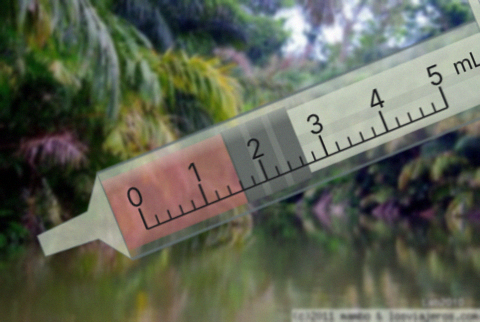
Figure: 1.6 mL
